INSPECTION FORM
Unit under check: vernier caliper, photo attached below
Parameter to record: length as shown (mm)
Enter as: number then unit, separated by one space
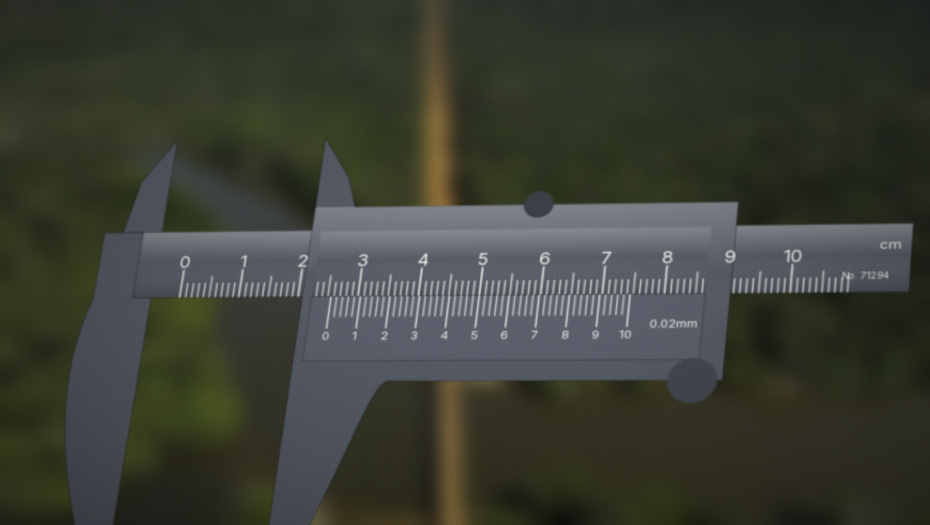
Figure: 25.5 mm
